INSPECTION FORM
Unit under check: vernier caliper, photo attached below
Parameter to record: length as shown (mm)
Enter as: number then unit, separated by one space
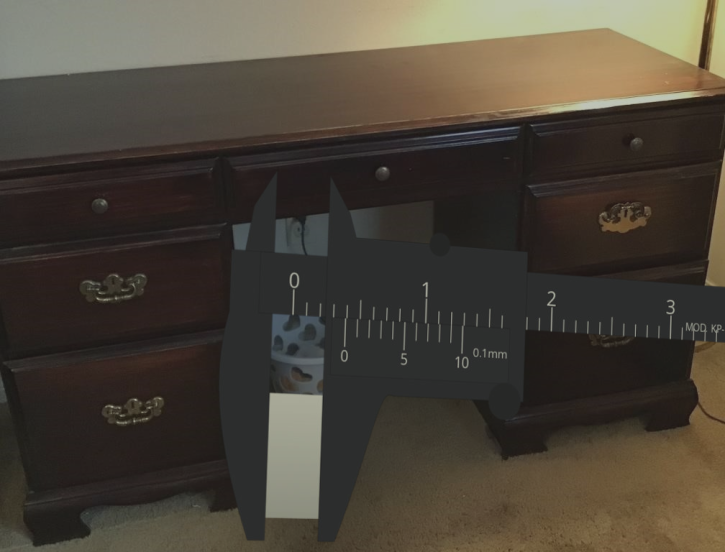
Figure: 3.9 mm
